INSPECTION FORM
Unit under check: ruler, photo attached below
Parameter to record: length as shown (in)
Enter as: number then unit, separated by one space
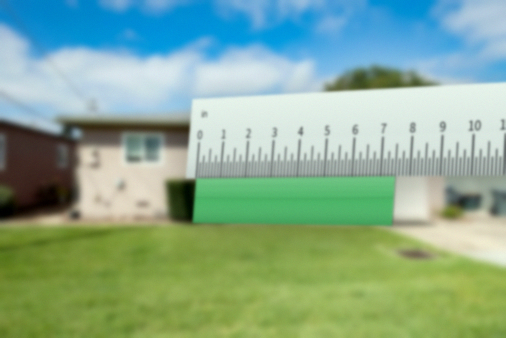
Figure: 7.5 in
